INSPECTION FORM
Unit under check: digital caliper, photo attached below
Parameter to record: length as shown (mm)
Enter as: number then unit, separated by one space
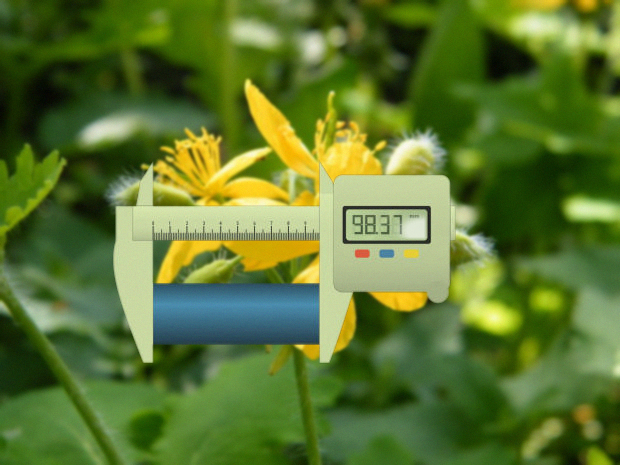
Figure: 98.37 mm
